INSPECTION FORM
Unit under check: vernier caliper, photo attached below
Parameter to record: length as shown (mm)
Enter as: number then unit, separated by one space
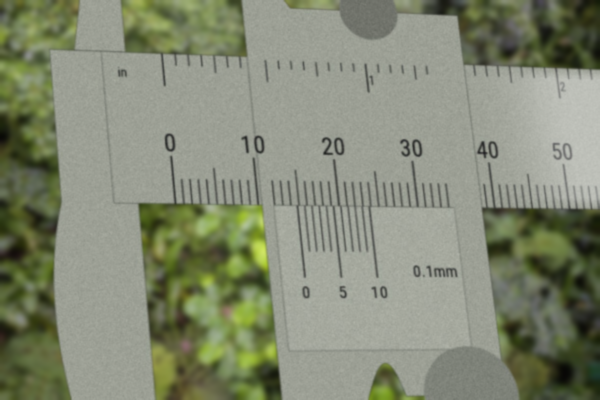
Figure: 14.8 mm
